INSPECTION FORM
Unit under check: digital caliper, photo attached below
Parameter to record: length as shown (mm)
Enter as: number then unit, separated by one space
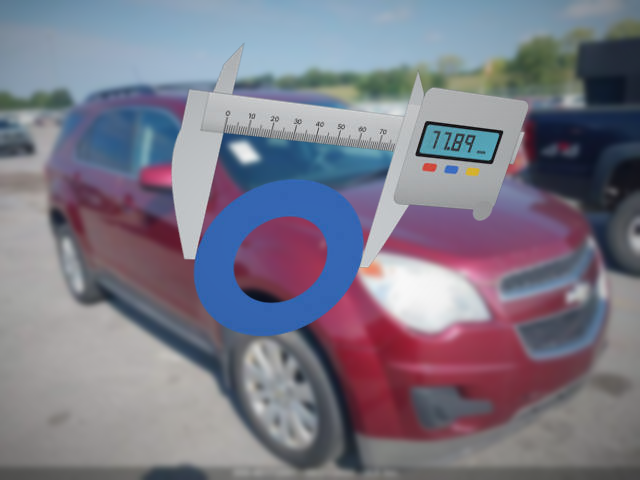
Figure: 77.89 mm
